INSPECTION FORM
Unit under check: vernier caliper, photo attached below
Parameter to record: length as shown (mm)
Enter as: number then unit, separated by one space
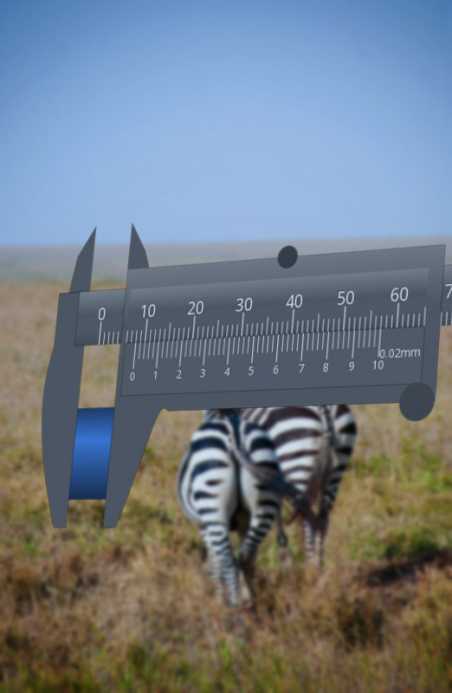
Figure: 8.0 mm
